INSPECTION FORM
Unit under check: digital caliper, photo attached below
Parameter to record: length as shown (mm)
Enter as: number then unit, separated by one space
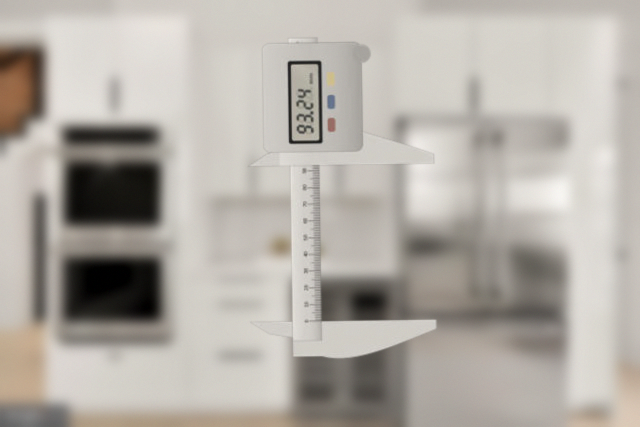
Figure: 93.24 mm
